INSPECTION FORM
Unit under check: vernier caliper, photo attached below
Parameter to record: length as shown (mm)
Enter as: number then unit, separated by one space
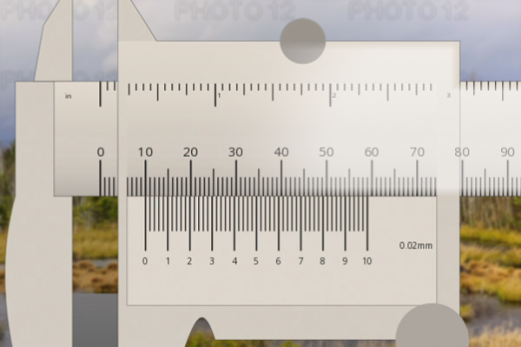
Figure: 10.0 mm
